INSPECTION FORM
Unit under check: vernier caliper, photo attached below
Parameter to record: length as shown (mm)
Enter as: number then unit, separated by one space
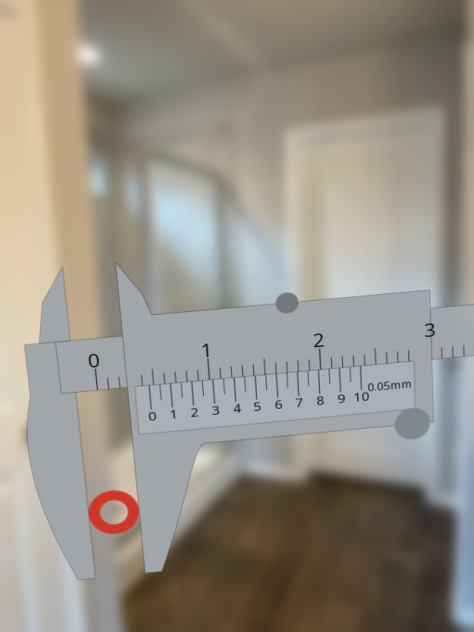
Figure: 4.6 mm
